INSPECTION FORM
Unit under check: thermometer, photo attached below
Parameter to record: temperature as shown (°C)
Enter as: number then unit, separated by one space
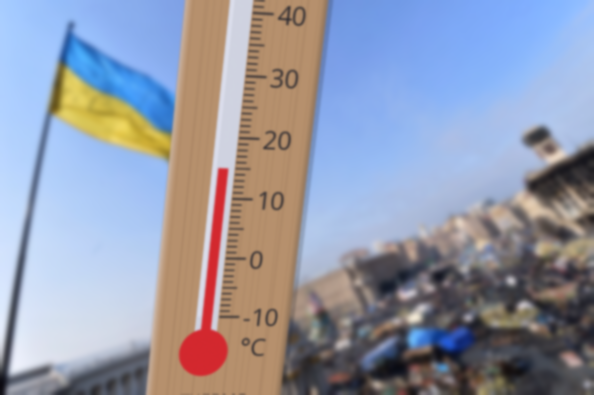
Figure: 15 °C
